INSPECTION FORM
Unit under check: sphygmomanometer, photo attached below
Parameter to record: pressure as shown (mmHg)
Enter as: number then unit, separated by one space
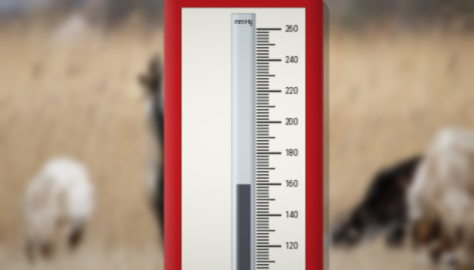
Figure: 160 mmHg
